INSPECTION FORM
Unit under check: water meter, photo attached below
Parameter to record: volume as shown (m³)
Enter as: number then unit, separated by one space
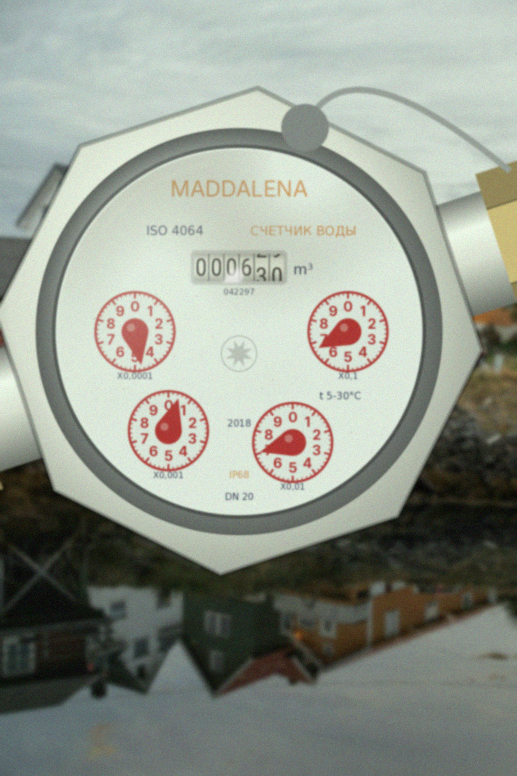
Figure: 629.6704 m³
